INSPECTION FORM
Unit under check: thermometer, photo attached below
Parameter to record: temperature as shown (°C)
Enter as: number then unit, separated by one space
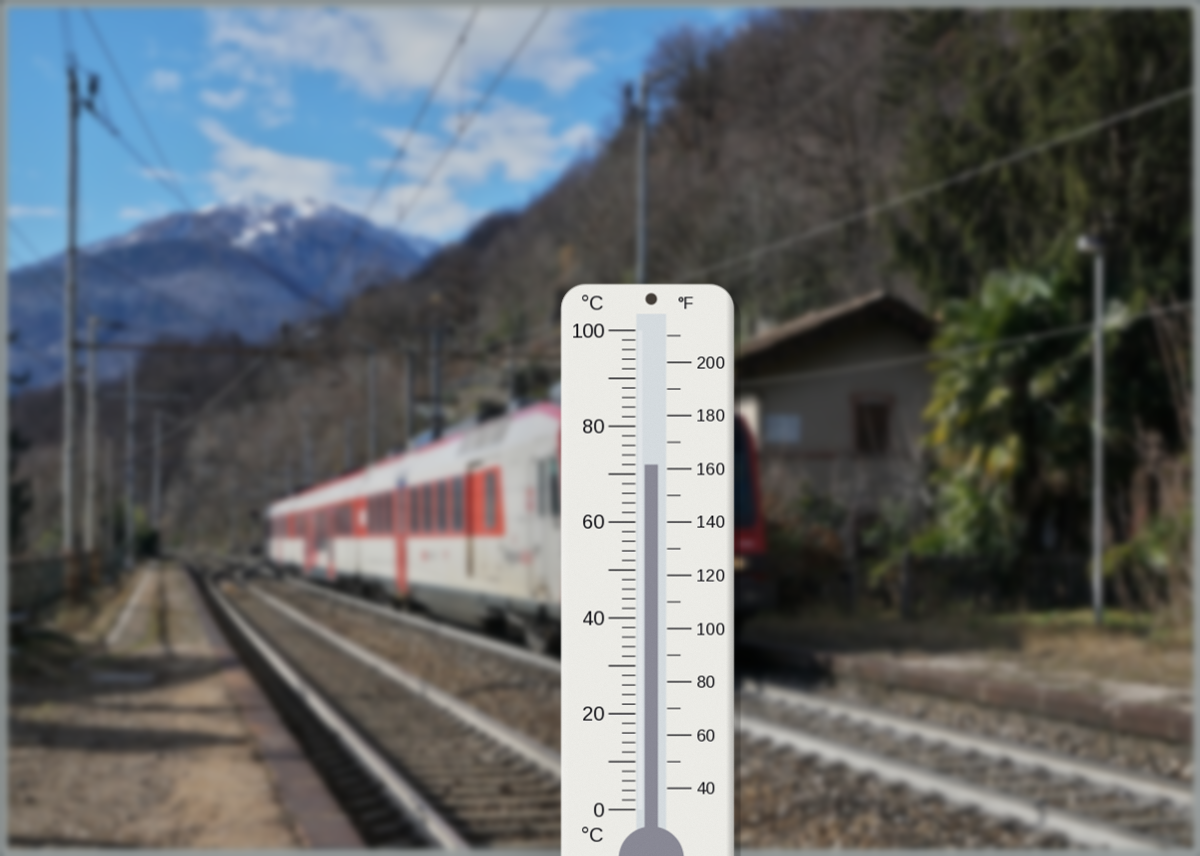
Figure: 72 °C
